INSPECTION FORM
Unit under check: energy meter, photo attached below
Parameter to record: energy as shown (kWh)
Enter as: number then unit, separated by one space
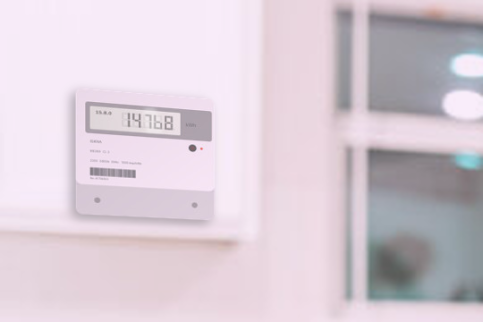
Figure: 14768 kWh
